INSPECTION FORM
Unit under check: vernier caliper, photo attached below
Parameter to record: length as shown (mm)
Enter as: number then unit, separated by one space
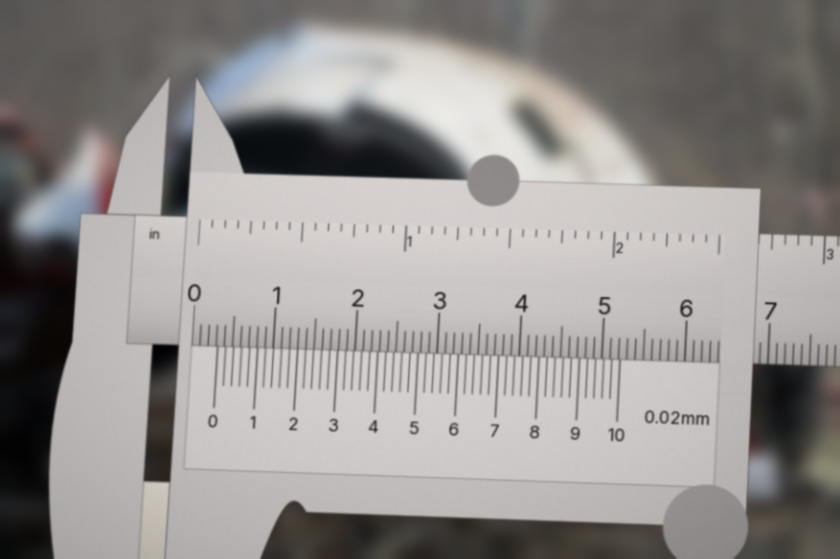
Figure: 3.2 mm
